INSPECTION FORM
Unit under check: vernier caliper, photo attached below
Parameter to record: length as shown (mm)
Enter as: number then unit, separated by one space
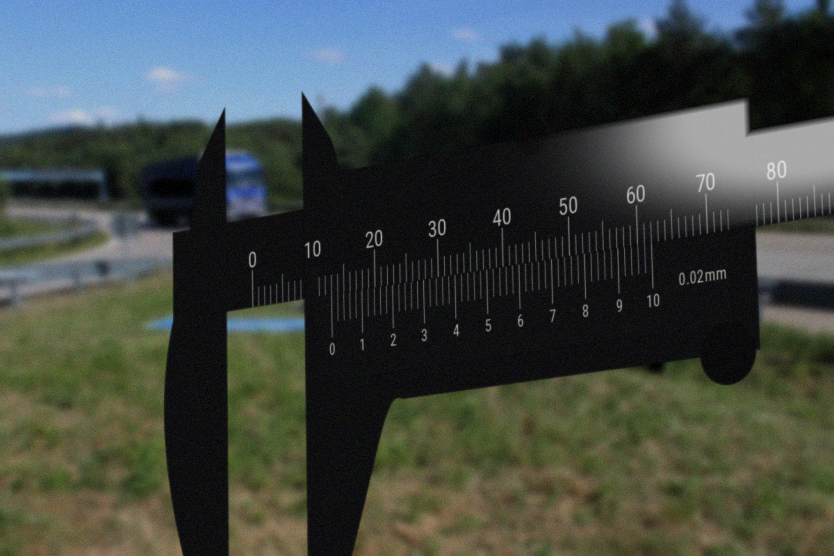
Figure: 13.0 mm
